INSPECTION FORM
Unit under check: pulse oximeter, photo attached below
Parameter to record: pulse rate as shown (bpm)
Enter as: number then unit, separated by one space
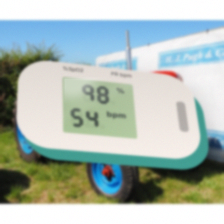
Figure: 54 bpm
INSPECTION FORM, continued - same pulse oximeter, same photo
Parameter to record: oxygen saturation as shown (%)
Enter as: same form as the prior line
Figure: 98 %
